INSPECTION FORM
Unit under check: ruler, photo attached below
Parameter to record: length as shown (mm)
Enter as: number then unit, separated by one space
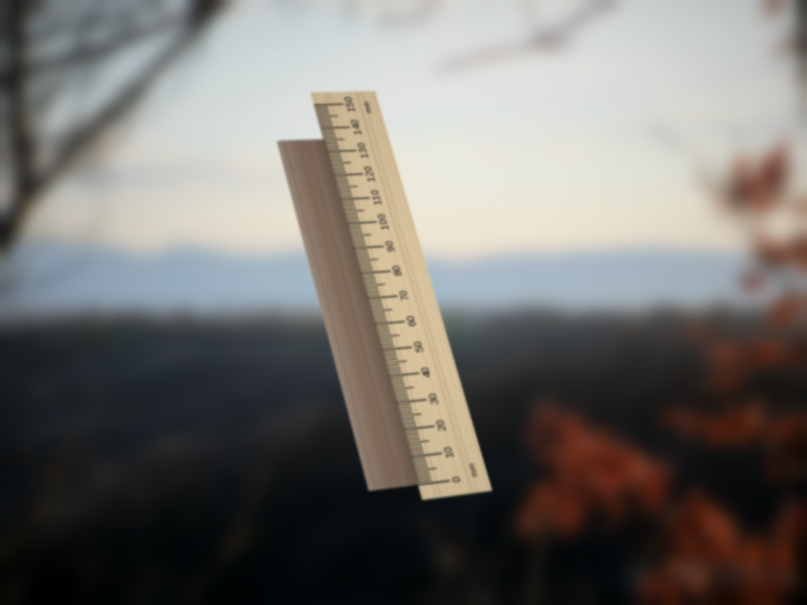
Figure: 135 mm
